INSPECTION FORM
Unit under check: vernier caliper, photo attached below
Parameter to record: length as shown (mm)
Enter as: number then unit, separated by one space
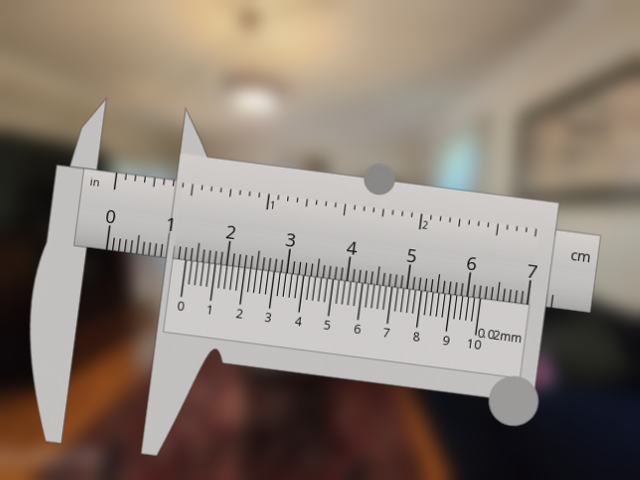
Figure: 13.2 mm
